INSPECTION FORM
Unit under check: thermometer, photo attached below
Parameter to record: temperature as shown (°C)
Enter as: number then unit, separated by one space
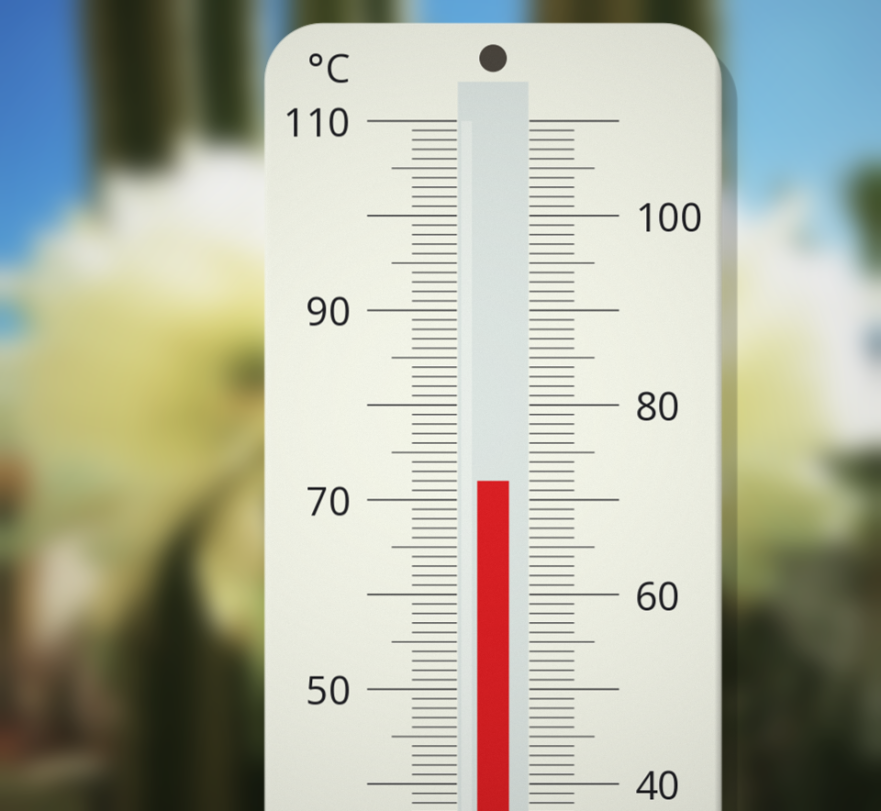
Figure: 72 °C
